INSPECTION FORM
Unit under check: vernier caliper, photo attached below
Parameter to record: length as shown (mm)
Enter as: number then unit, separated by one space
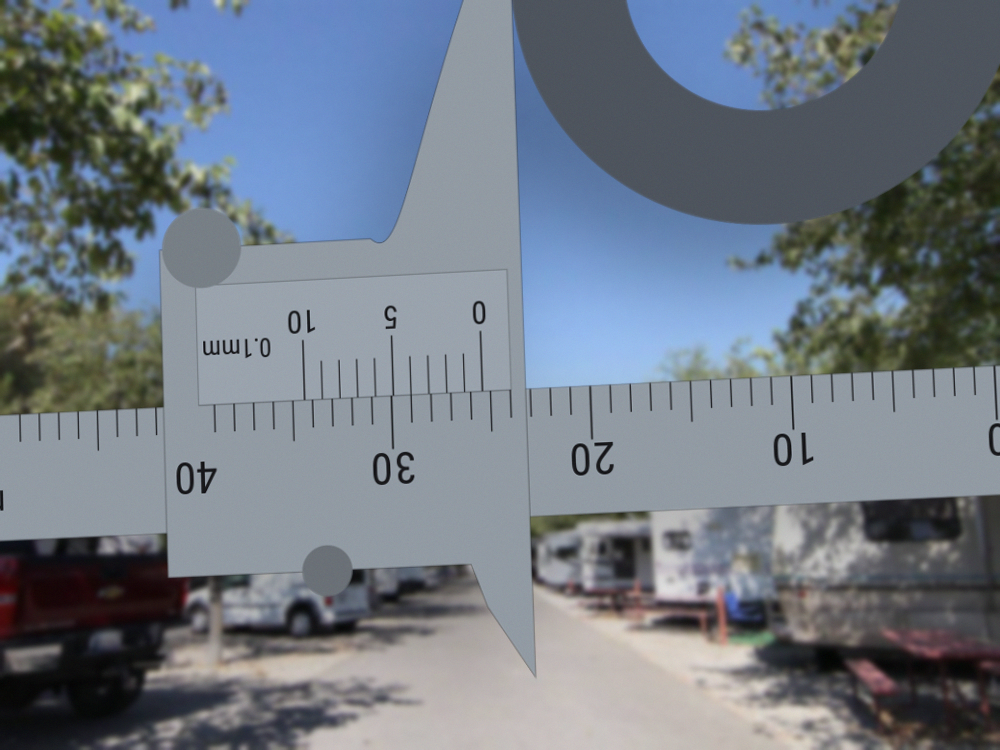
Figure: 25.4 mm
